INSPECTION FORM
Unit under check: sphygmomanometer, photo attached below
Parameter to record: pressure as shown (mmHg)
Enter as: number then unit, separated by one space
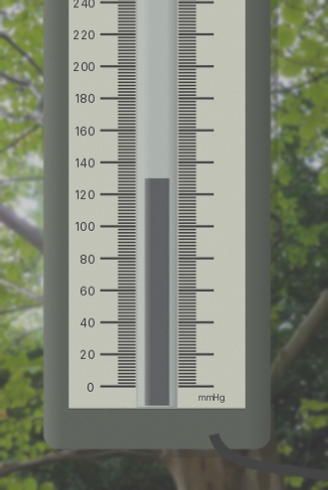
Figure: 130 mmHg
